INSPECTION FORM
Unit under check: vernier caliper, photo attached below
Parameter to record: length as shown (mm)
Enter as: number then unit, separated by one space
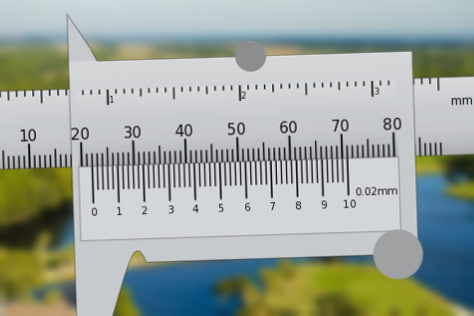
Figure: 22.0 mm
